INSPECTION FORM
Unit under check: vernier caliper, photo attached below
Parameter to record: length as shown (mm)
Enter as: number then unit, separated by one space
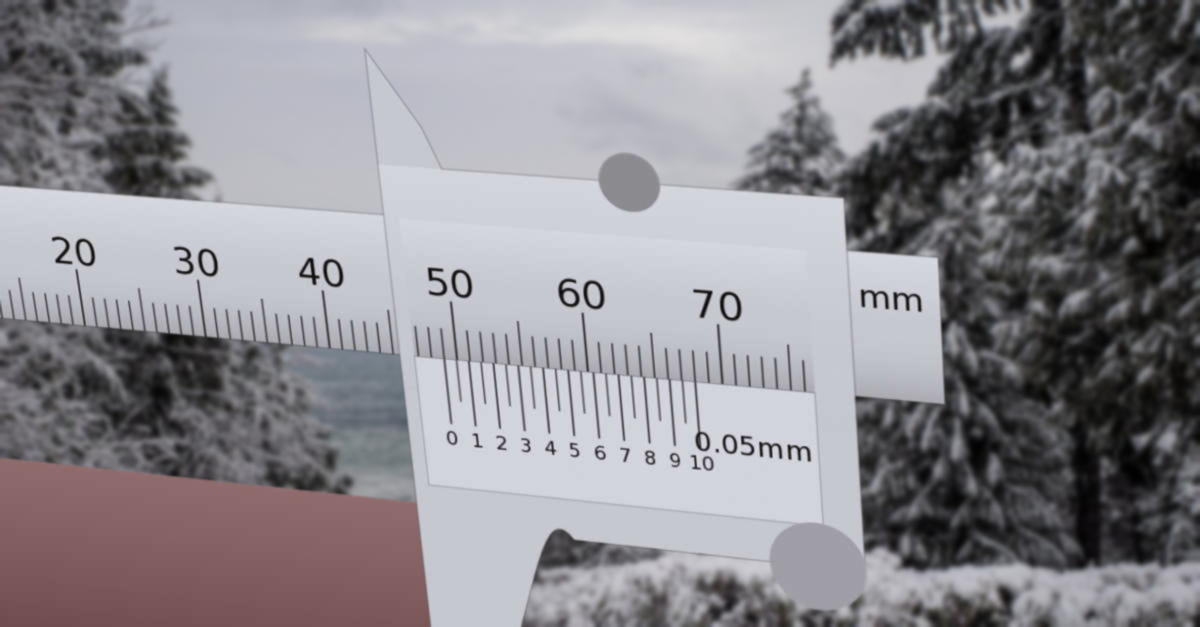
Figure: 49.0 mm
